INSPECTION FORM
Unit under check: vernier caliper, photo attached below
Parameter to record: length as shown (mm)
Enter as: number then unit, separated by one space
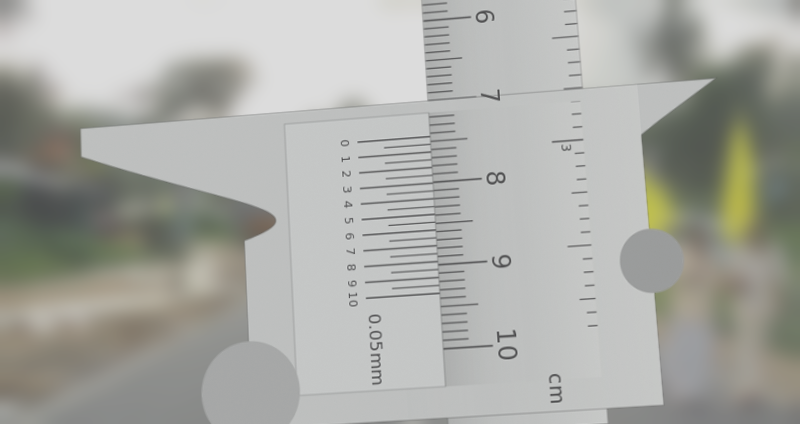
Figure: 74.4 mm
